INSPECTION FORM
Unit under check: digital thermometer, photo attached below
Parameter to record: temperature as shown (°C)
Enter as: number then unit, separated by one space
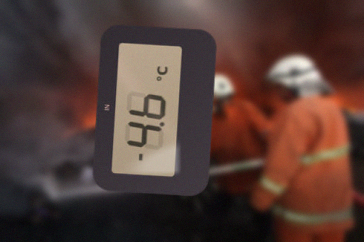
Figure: -4.6 °C
